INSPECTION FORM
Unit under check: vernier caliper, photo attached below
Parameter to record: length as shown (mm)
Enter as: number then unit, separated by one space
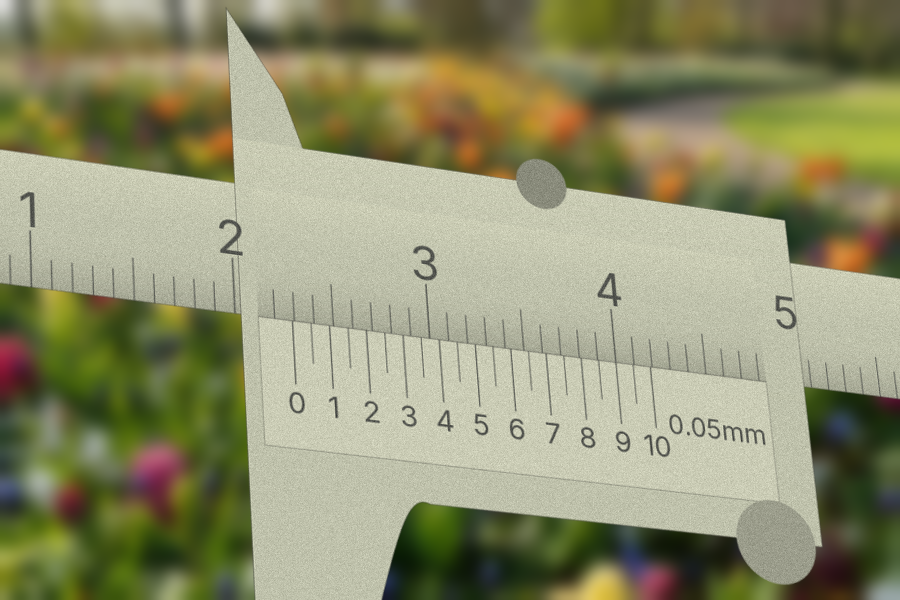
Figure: 22.9 mm
